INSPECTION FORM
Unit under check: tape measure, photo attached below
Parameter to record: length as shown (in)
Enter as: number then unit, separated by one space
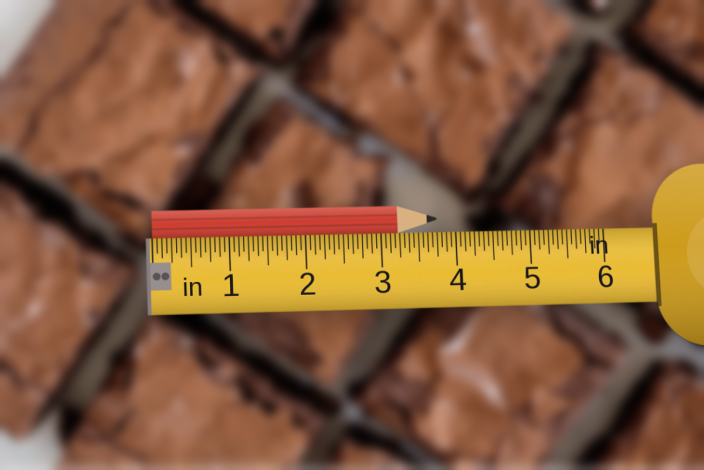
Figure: 3.75 in
